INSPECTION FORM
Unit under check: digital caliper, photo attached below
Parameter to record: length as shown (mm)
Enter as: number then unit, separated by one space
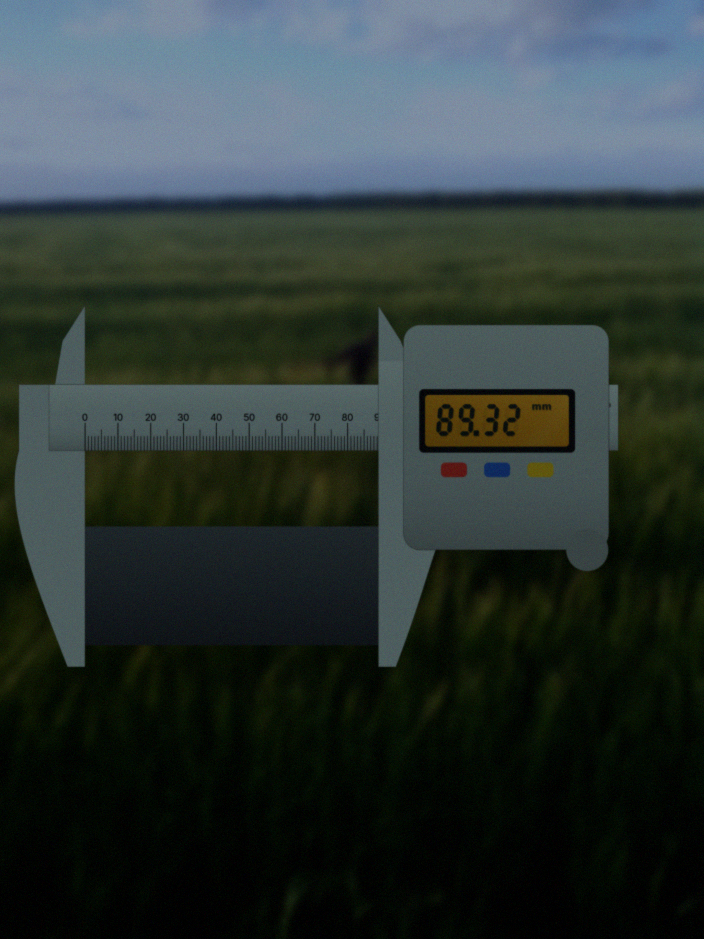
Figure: 89.32 mm
